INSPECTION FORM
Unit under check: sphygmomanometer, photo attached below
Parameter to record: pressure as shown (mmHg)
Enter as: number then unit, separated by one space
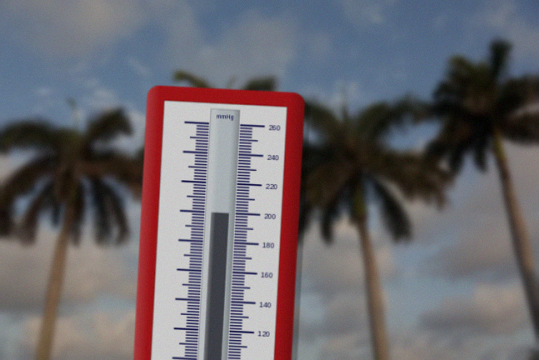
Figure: 200 mmHg
